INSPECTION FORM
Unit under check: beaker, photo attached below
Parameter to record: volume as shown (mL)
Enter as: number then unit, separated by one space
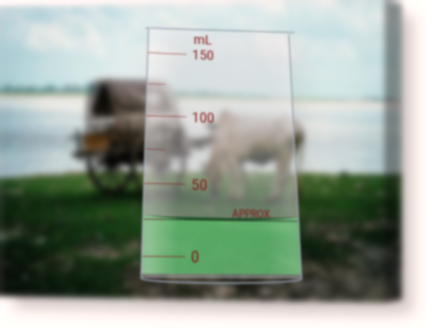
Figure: 25 mL
